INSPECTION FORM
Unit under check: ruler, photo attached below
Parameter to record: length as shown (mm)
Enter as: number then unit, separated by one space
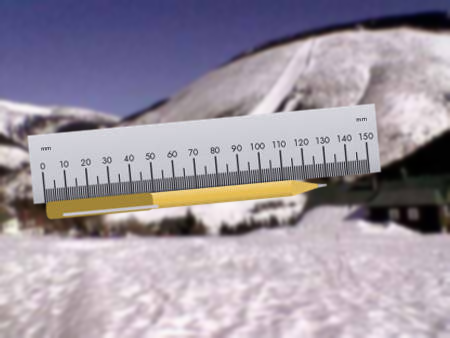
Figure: 130 mm
